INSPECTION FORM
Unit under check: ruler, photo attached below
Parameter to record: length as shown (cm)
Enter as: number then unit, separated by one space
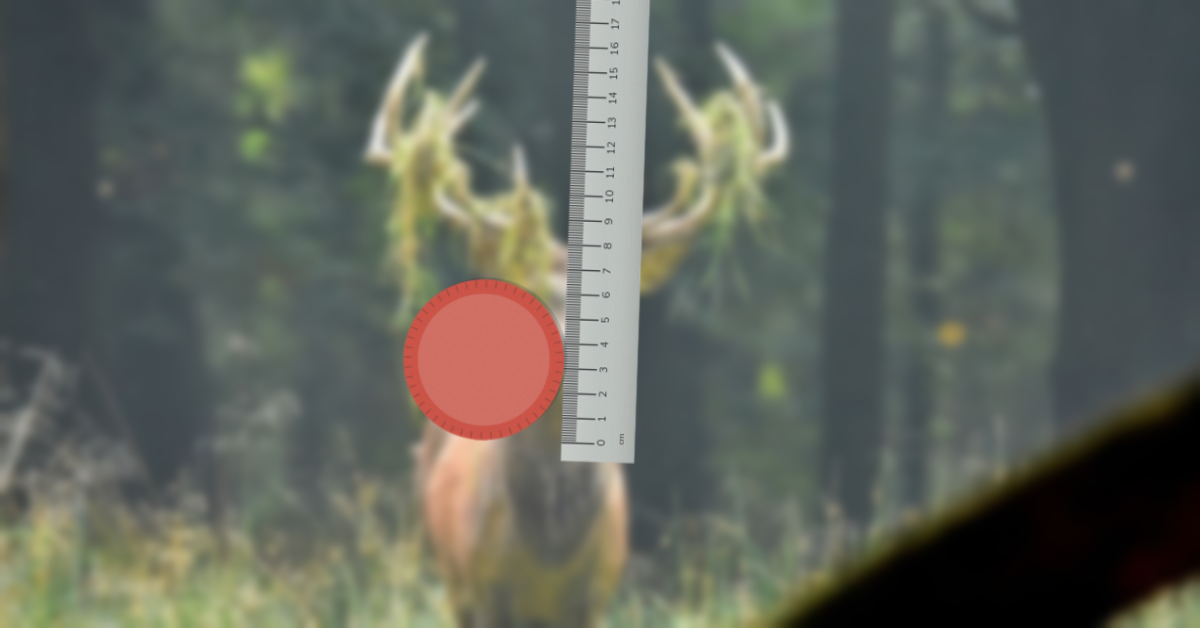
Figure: 6.5 cm
